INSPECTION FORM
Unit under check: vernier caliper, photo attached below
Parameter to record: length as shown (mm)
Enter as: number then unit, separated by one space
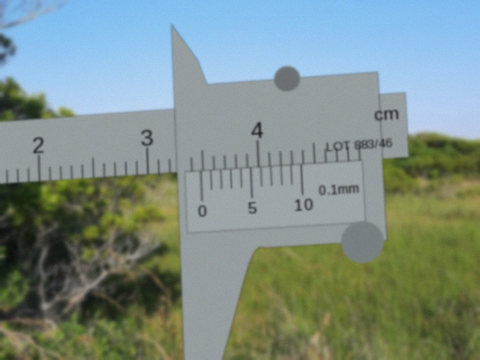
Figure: 34.8 mm
